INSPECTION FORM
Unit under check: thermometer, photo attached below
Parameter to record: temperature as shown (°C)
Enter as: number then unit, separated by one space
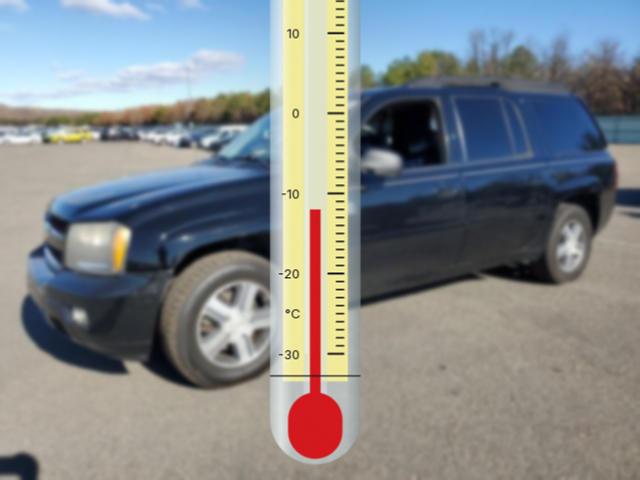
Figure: -12 °C
